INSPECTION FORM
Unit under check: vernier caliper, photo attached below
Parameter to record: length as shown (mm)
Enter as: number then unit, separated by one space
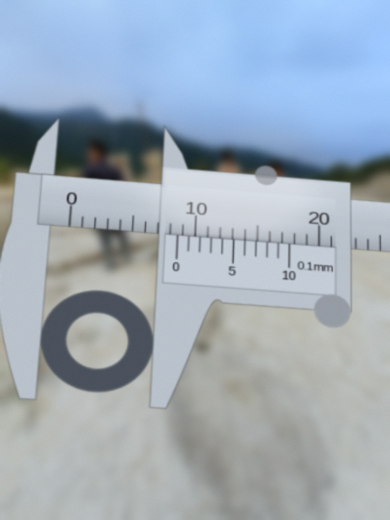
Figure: 8.6 mm
